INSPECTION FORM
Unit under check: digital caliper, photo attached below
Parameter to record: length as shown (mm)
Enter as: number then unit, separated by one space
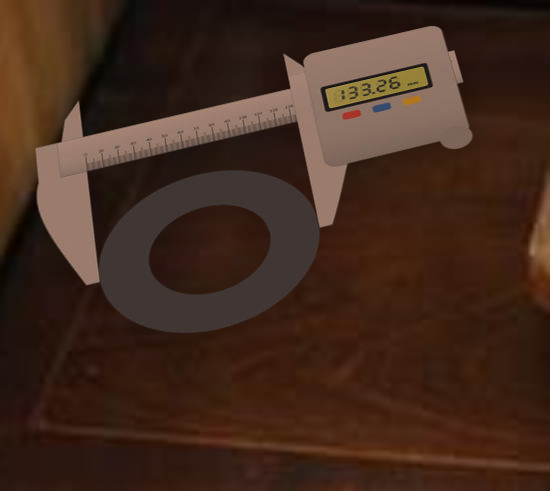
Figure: 133.26 mm
